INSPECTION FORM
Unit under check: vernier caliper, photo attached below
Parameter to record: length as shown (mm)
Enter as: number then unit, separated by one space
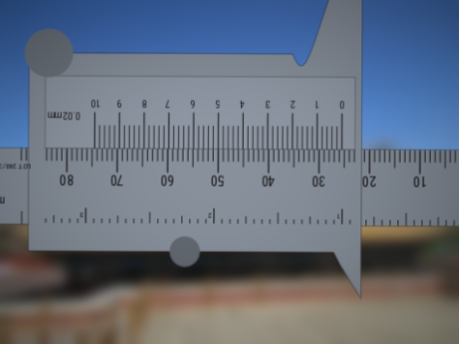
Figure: 25.5 mm
